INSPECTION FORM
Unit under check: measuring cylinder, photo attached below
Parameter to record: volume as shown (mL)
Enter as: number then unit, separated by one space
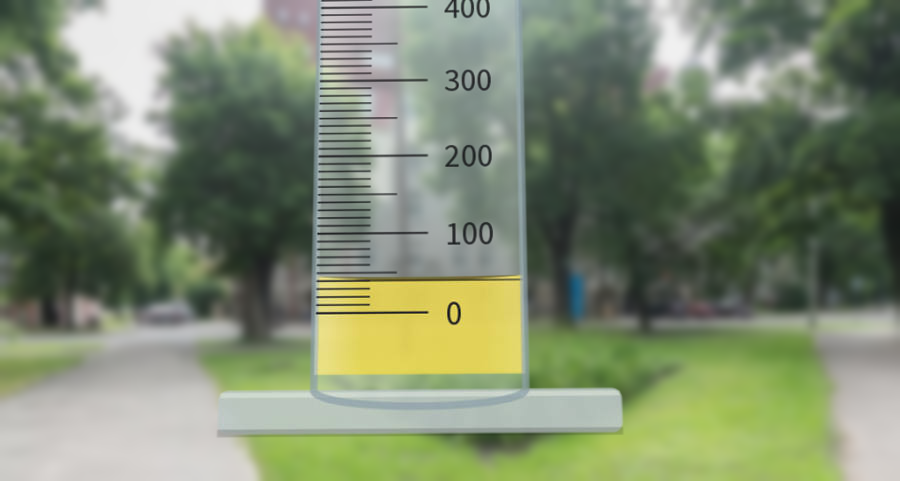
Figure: 40 mL
